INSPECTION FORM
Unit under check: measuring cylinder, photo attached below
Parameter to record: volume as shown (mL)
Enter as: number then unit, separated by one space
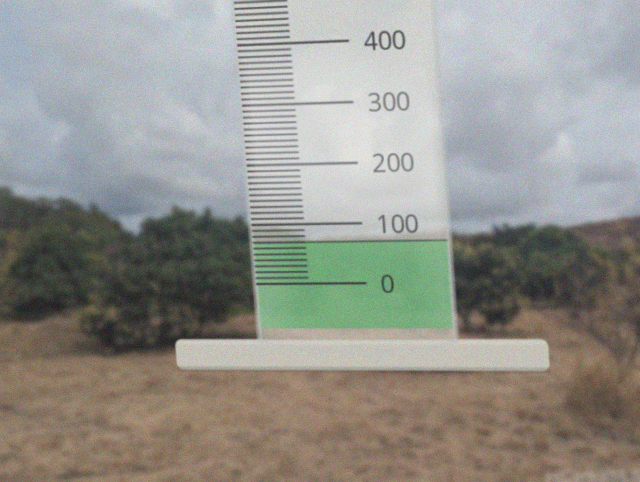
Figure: 70 mL
